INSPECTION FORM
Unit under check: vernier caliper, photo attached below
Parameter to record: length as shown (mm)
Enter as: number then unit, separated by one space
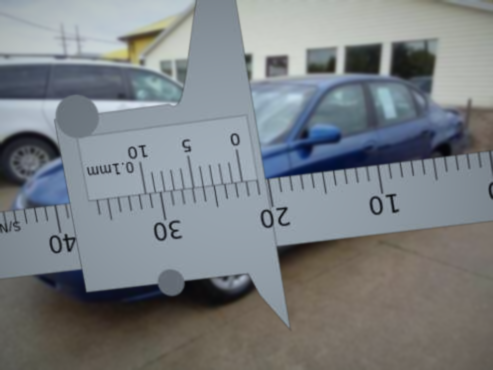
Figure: 22.4 mm
